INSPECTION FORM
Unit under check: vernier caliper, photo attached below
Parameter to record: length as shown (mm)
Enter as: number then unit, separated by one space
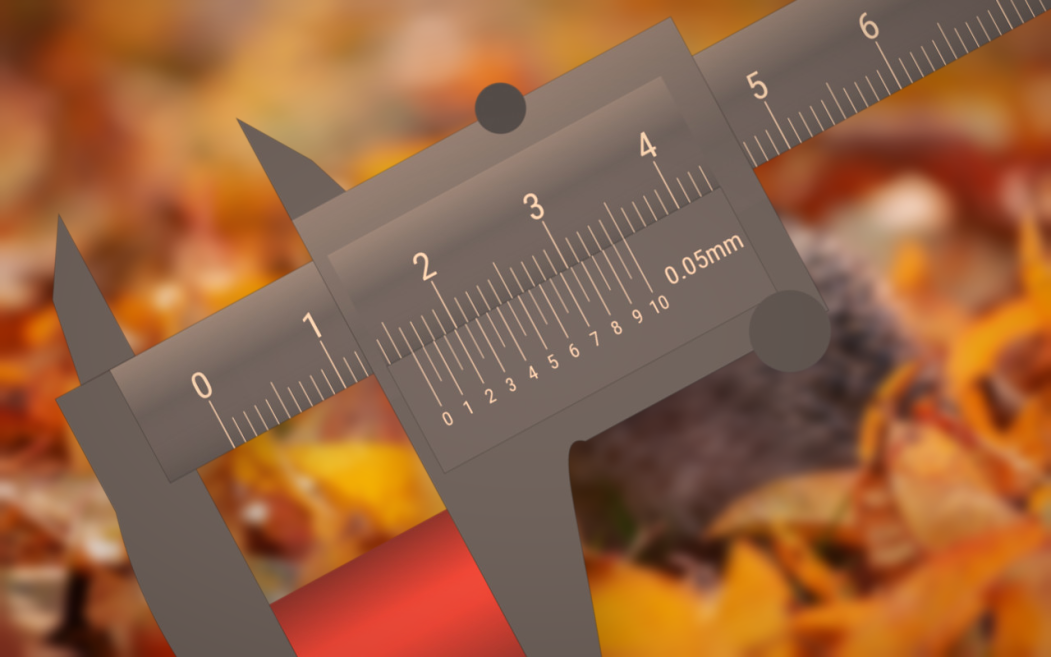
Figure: 16.0 mm
